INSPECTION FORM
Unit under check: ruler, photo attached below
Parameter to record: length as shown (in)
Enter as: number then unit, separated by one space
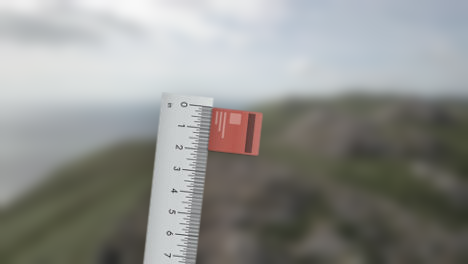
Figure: 2 in
